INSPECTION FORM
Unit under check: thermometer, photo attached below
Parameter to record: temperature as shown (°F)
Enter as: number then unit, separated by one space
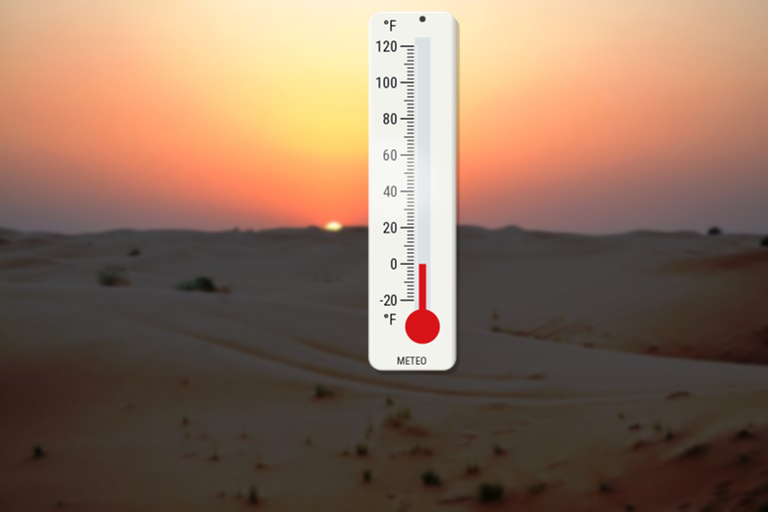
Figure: 0 °F
